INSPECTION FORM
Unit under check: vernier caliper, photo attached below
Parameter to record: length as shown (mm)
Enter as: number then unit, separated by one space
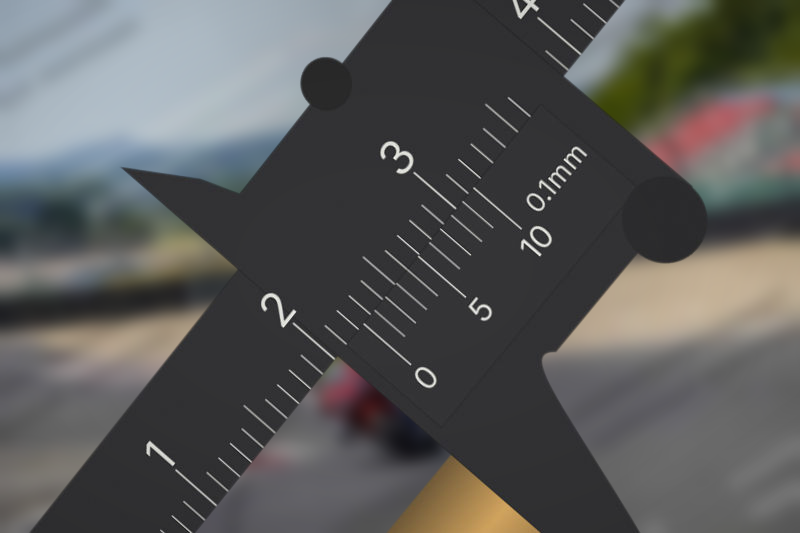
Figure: 22.4 mm
